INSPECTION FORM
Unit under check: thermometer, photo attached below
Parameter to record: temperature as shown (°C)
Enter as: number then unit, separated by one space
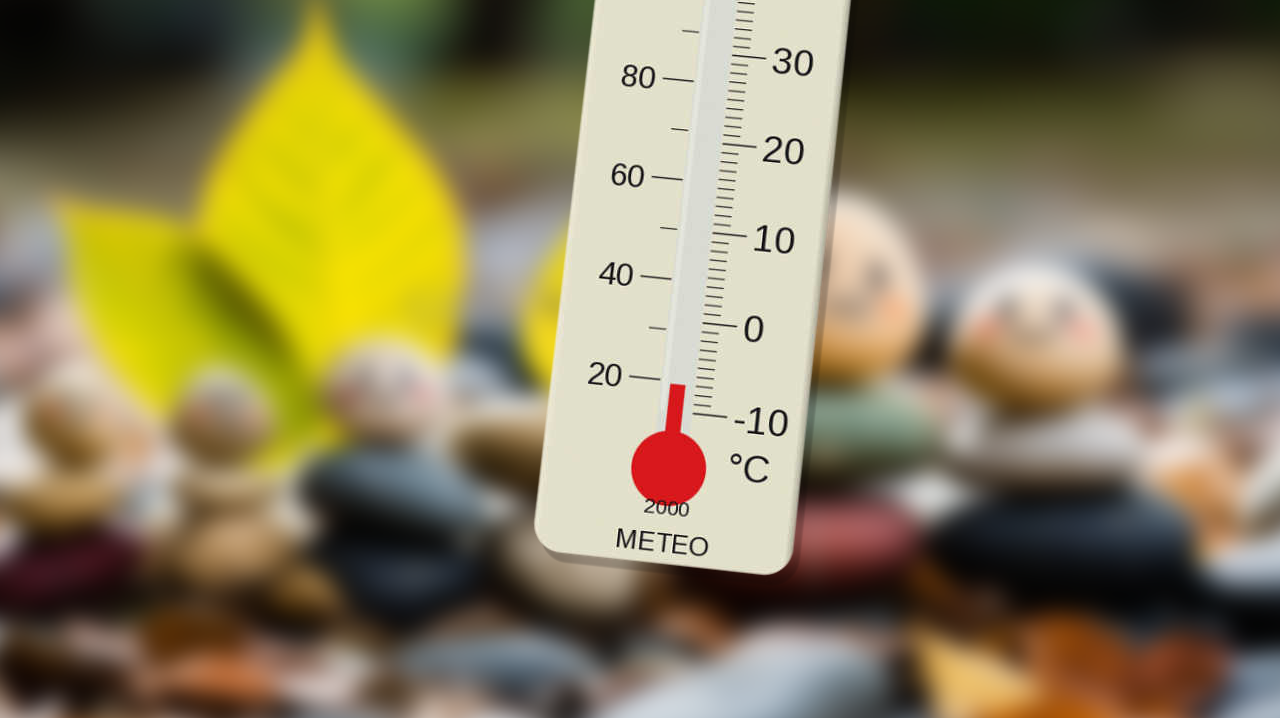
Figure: -7 °C
